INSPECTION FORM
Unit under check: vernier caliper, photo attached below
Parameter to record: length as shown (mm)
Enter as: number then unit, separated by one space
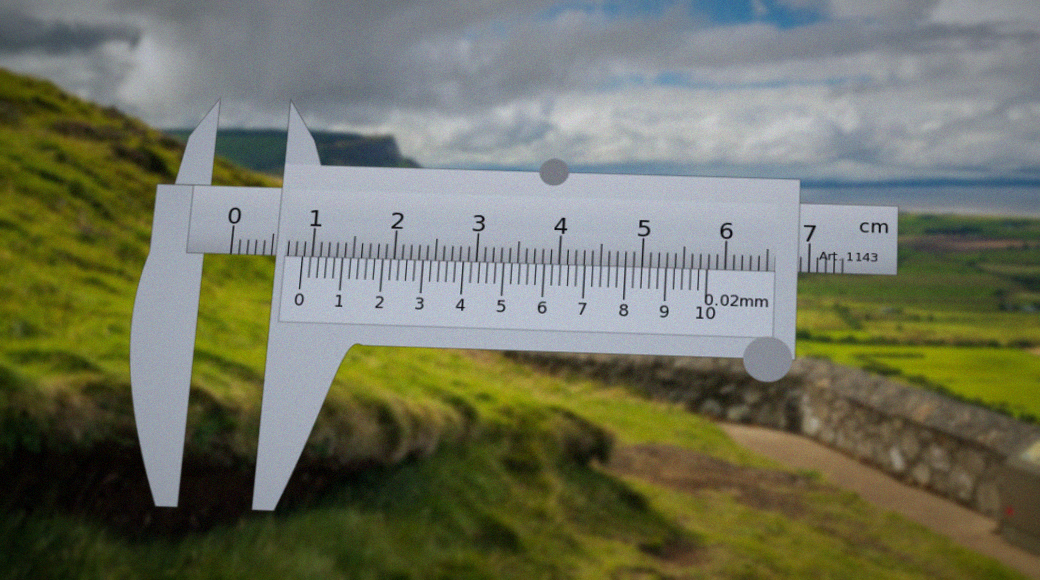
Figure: 8.8 mm
